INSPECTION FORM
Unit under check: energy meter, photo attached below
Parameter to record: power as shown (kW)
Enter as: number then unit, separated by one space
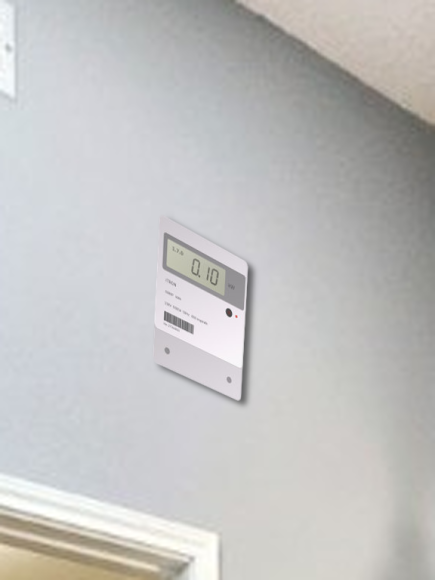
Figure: 0.10 kW
